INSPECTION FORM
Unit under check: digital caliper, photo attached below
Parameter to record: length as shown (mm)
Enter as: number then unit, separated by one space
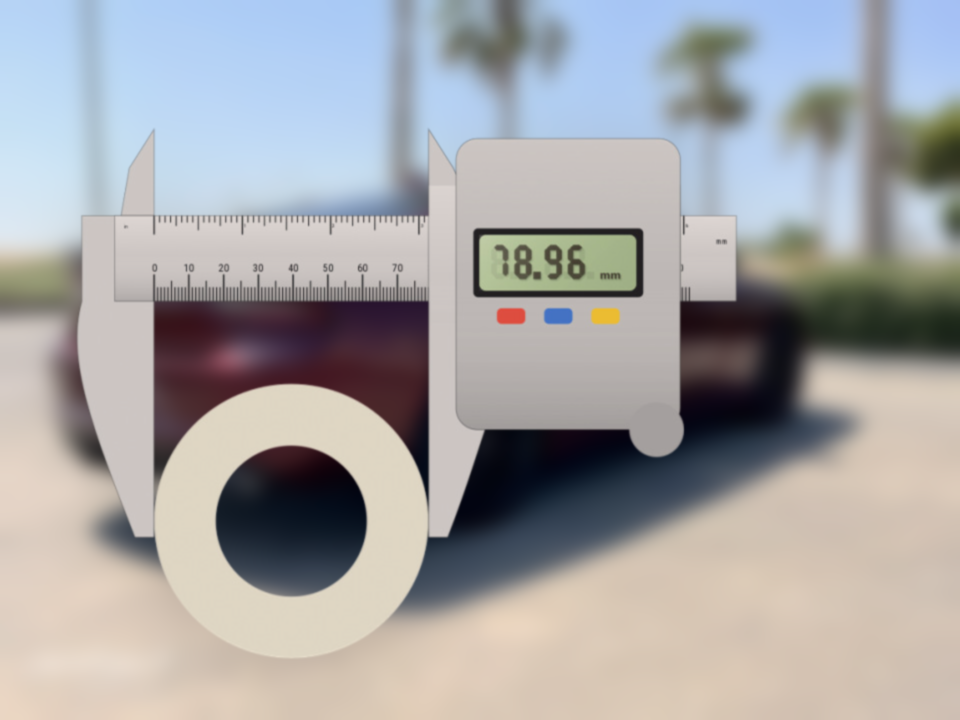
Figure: 78.96 mm
